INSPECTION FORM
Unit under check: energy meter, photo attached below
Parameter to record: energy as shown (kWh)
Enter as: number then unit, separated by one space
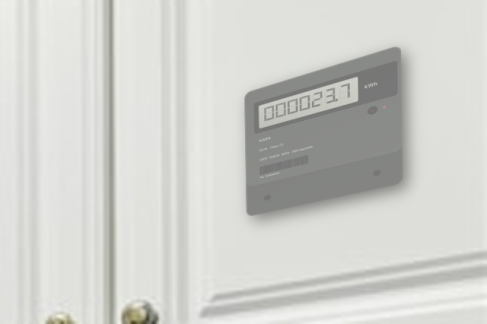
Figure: 23.7 kWh
